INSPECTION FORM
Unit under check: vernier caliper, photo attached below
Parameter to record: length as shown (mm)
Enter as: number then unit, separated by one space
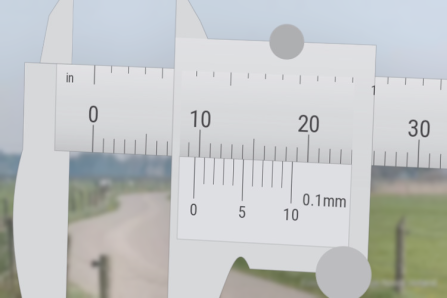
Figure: 9.6 mm
